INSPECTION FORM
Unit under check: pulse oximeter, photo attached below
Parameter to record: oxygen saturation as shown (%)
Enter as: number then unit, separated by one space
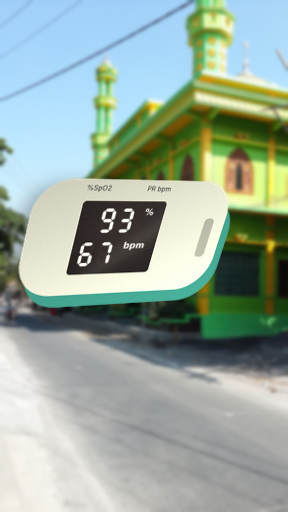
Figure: 93 %
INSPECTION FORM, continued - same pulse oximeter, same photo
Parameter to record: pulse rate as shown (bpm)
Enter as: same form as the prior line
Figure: 67 bpm
